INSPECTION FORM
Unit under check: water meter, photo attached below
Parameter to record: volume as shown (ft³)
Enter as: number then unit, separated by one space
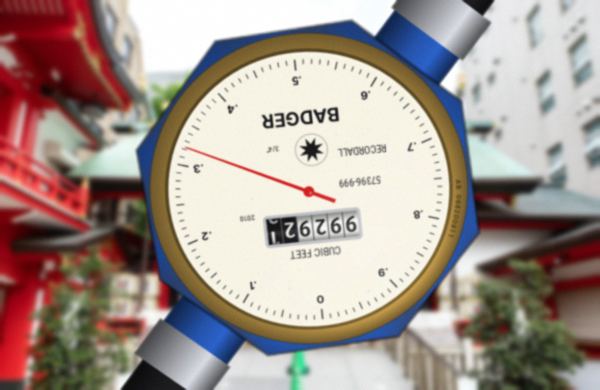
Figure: 992921.32 ft³
